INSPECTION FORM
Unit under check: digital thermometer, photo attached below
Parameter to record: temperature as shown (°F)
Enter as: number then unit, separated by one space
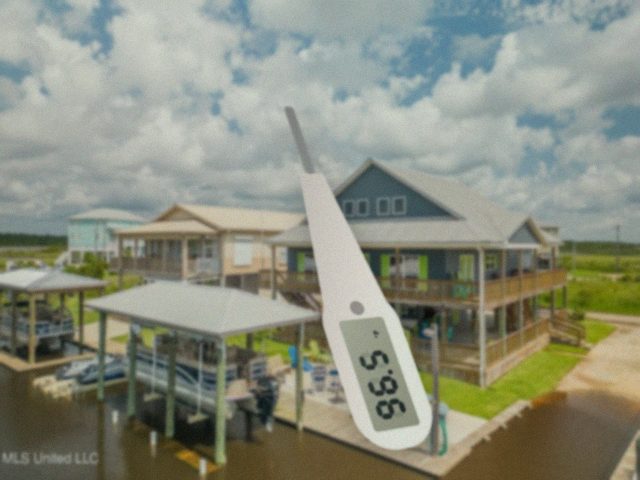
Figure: 96.5 °F
